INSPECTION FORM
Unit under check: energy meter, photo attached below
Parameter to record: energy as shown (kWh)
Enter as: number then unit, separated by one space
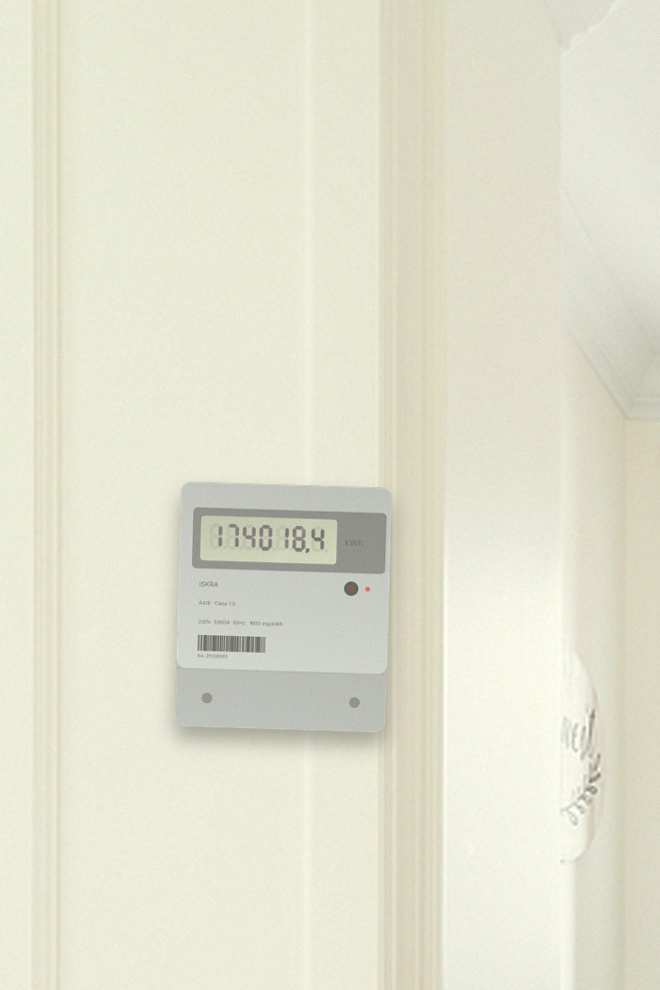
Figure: 174018.4 kWh
